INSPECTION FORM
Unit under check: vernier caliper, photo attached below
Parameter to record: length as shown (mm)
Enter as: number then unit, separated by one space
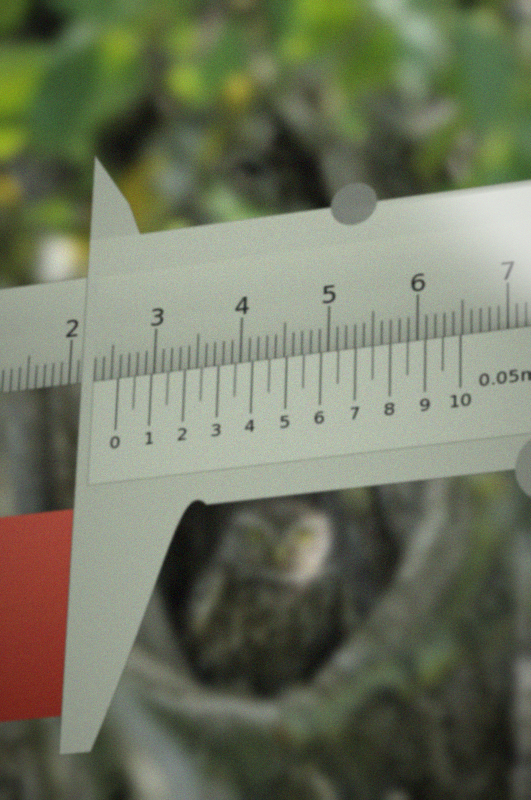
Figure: 25.8 mm
